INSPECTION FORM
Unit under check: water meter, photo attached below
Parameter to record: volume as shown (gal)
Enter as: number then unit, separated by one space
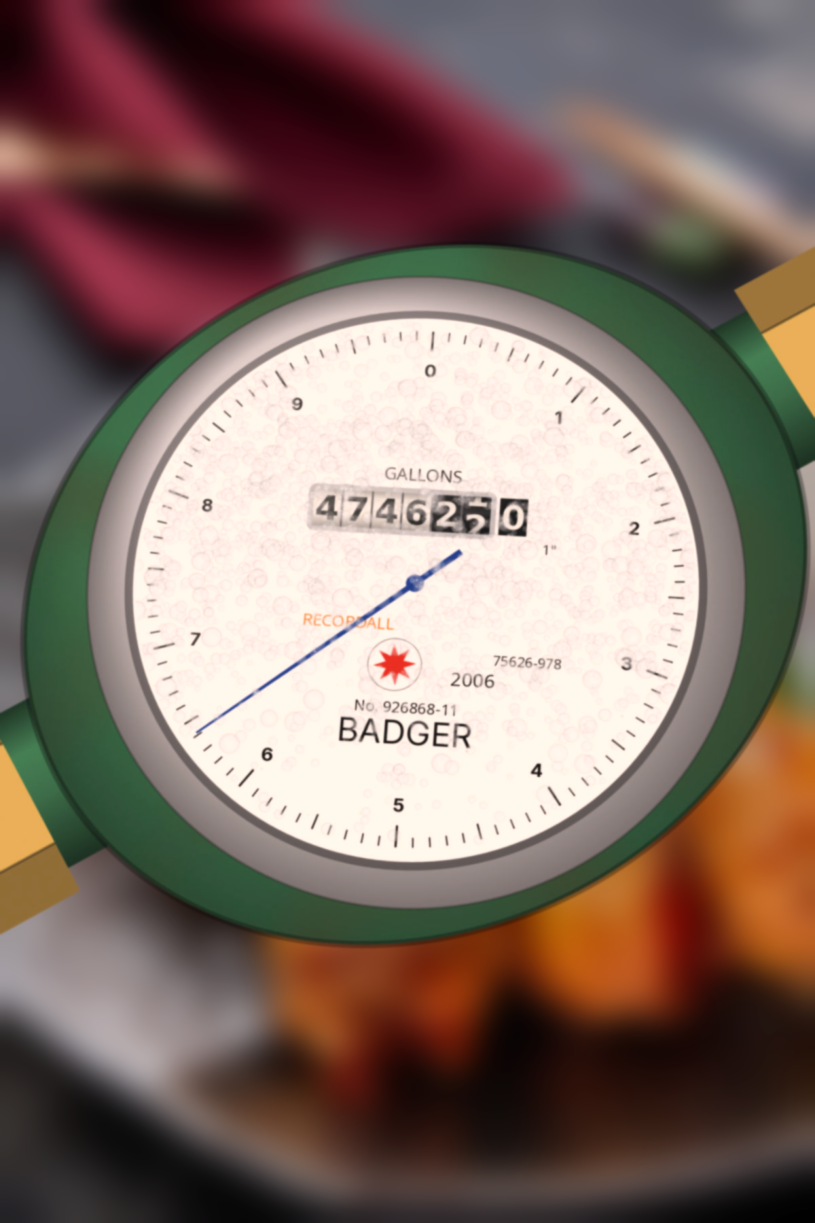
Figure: 4746216.4 gal
